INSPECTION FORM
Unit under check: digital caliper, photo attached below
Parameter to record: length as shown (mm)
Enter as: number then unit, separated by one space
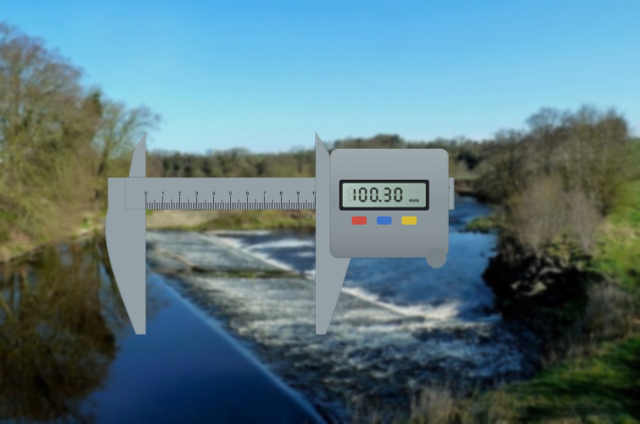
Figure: 100.30 mm
